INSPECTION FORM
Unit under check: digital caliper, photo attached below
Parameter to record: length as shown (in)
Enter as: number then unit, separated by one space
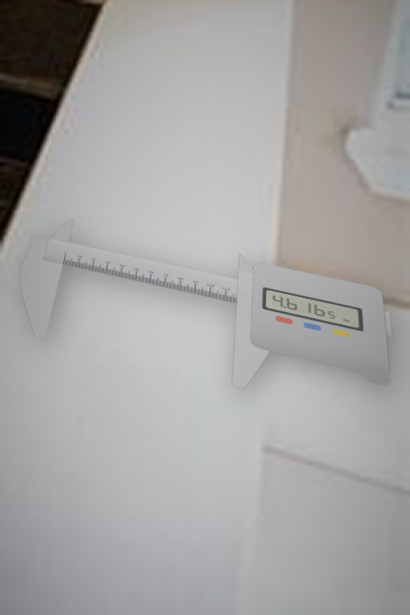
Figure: 4.6165 in
